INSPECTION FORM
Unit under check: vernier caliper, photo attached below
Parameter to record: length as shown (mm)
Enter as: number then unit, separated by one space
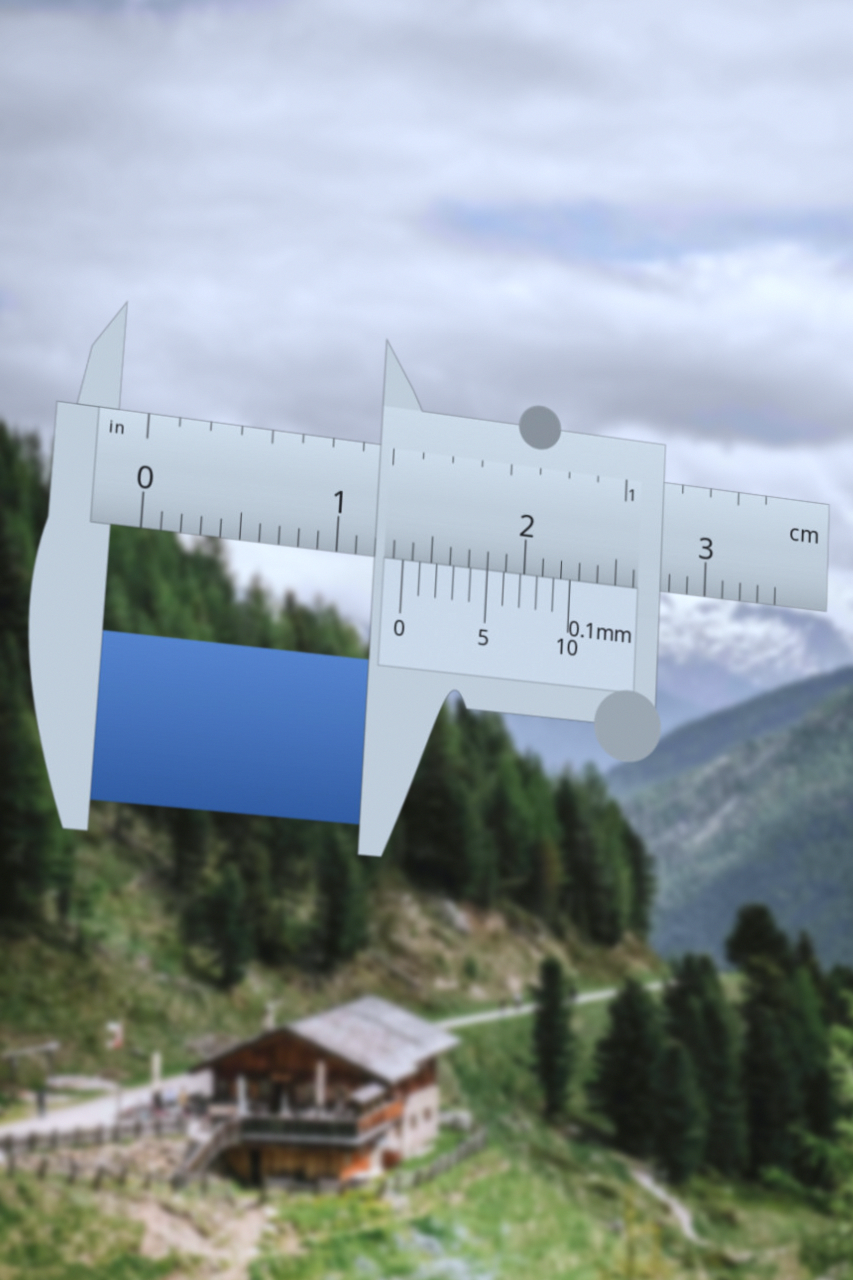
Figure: 13.5 mm
